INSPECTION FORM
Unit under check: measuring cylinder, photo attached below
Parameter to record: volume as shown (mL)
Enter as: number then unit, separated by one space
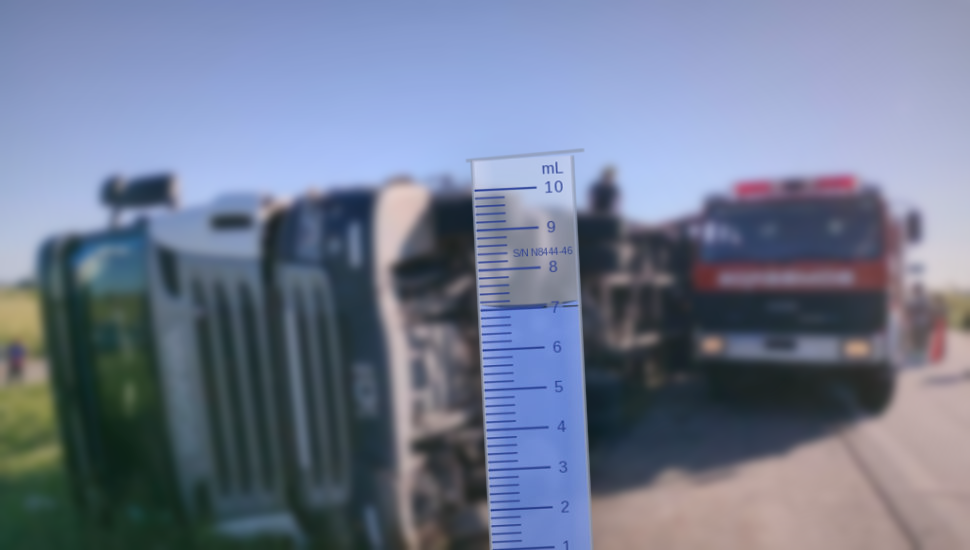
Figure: 7 mL
